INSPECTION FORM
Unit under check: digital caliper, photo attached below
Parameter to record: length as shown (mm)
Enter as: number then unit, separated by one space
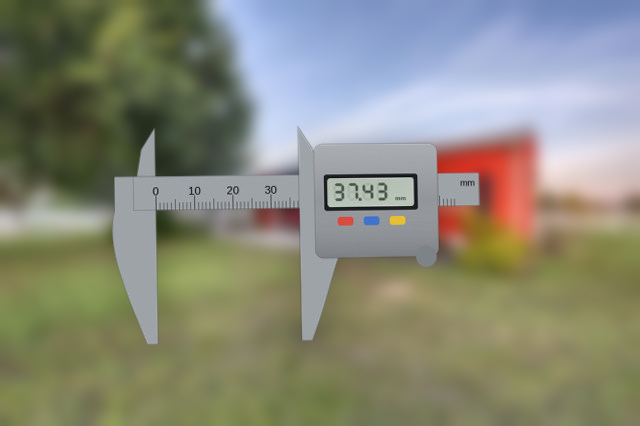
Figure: 37.43 mm
